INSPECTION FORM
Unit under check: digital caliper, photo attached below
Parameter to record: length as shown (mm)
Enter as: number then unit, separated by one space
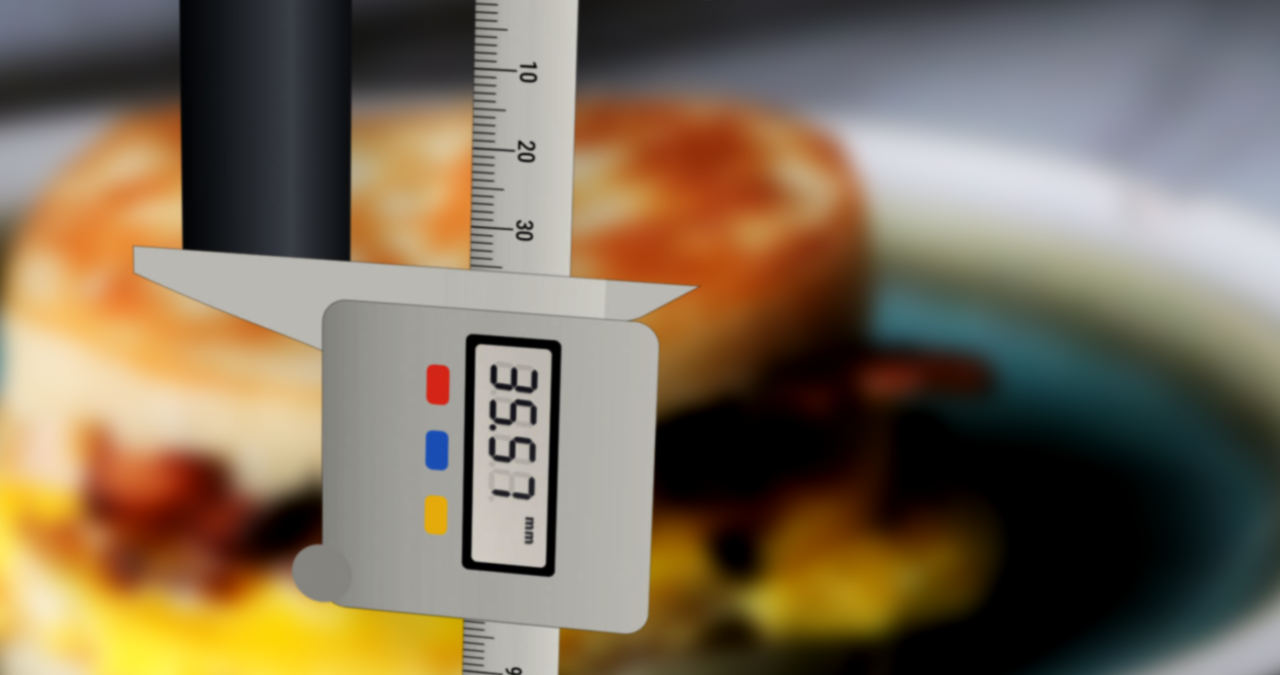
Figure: 35.57 mm
